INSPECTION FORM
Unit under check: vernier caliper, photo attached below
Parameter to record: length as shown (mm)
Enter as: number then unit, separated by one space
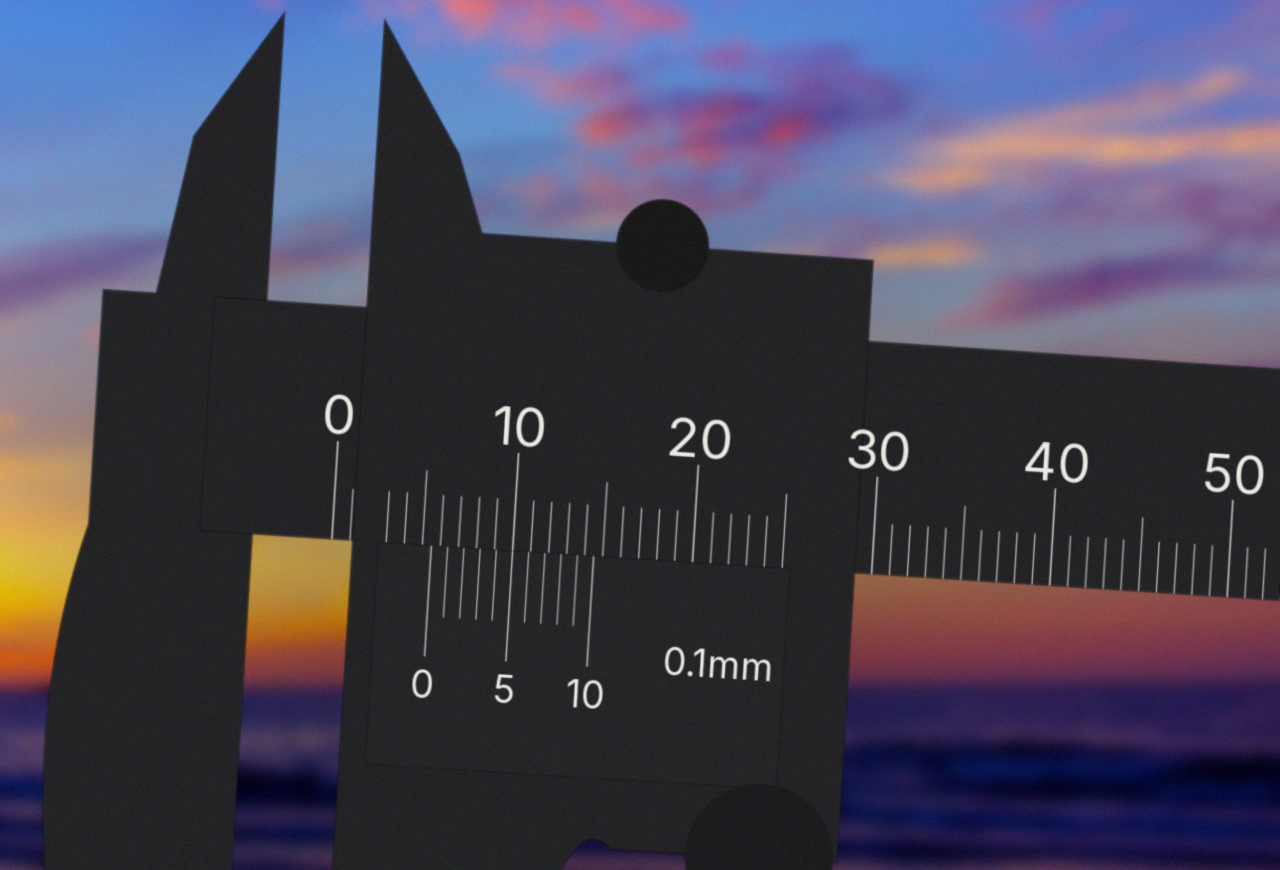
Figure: 5.5 mm
